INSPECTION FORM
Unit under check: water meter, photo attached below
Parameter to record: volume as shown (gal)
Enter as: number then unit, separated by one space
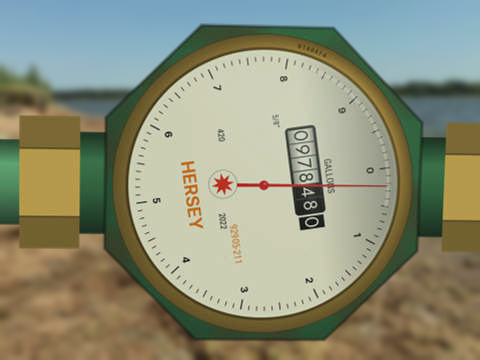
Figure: 978480.2 gal
